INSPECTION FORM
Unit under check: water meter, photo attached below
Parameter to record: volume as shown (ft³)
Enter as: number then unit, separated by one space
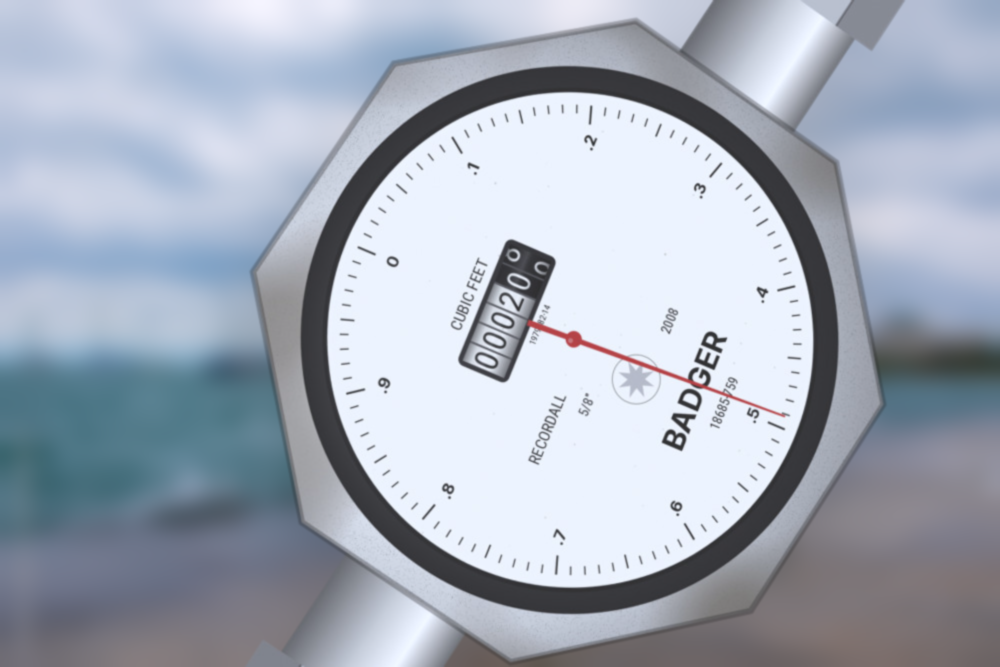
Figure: 208.49 ft³
